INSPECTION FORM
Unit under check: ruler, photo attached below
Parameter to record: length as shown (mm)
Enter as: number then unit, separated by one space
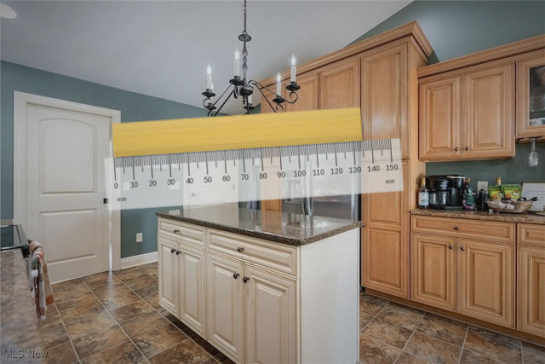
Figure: 135 mm
